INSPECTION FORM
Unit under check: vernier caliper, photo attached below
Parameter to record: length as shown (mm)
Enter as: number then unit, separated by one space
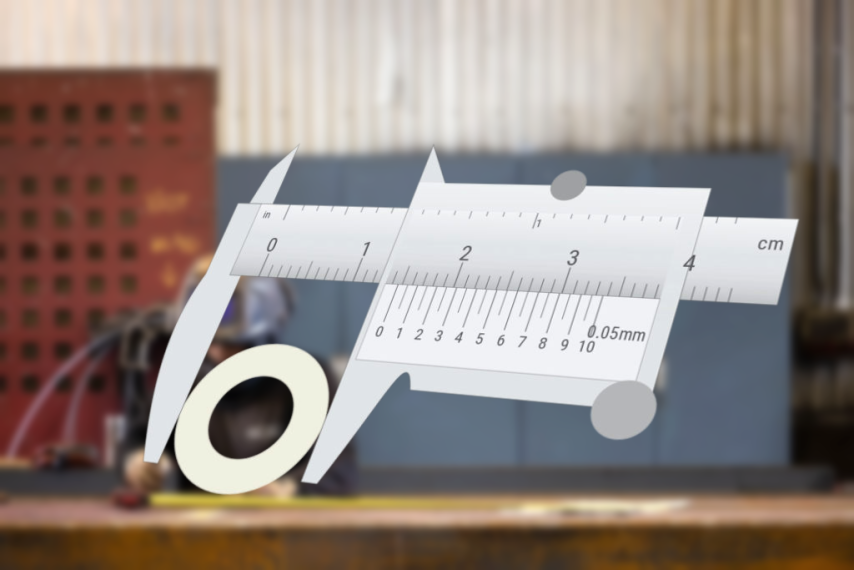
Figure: 14.6 mm
